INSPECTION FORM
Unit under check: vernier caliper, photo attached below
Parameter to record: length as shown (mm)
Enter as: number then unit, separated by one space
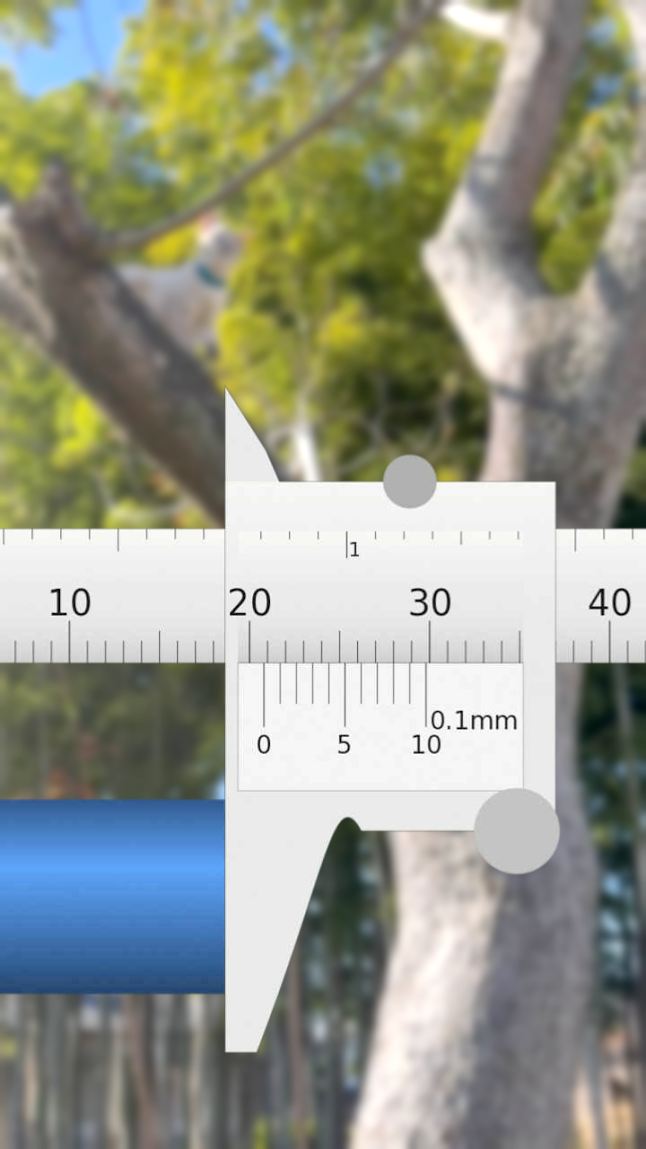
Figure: 20.8 mm
